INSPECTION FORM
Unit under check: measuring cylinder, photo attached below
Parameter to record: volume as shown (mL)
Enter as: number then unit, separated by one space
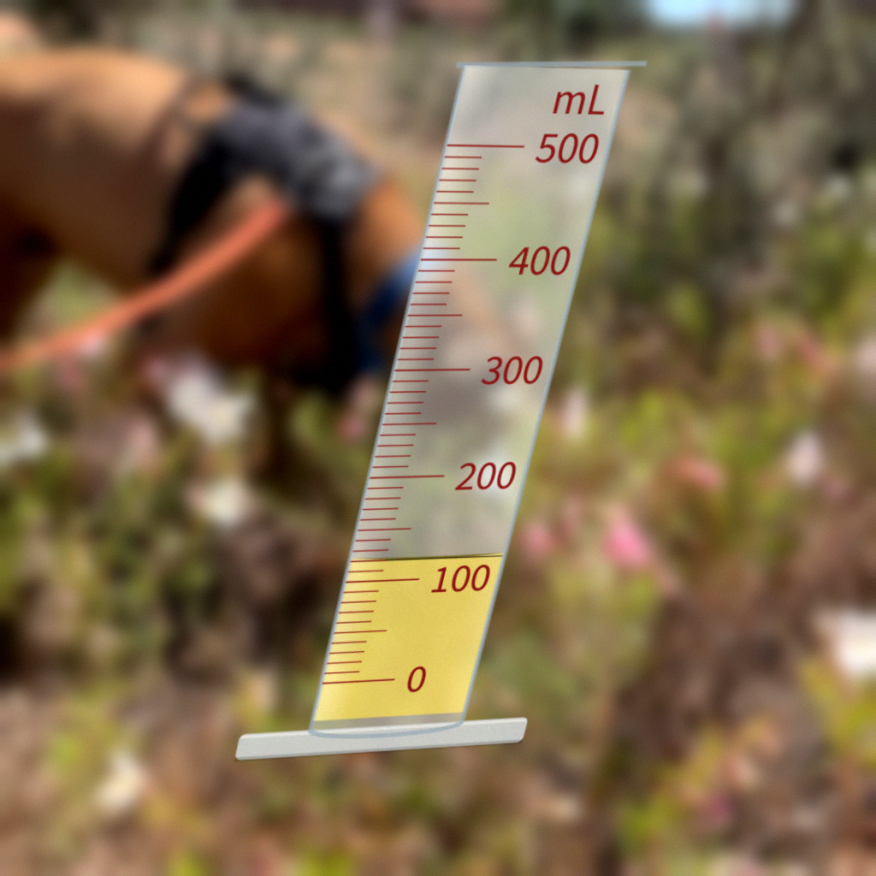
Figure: 120 mL
